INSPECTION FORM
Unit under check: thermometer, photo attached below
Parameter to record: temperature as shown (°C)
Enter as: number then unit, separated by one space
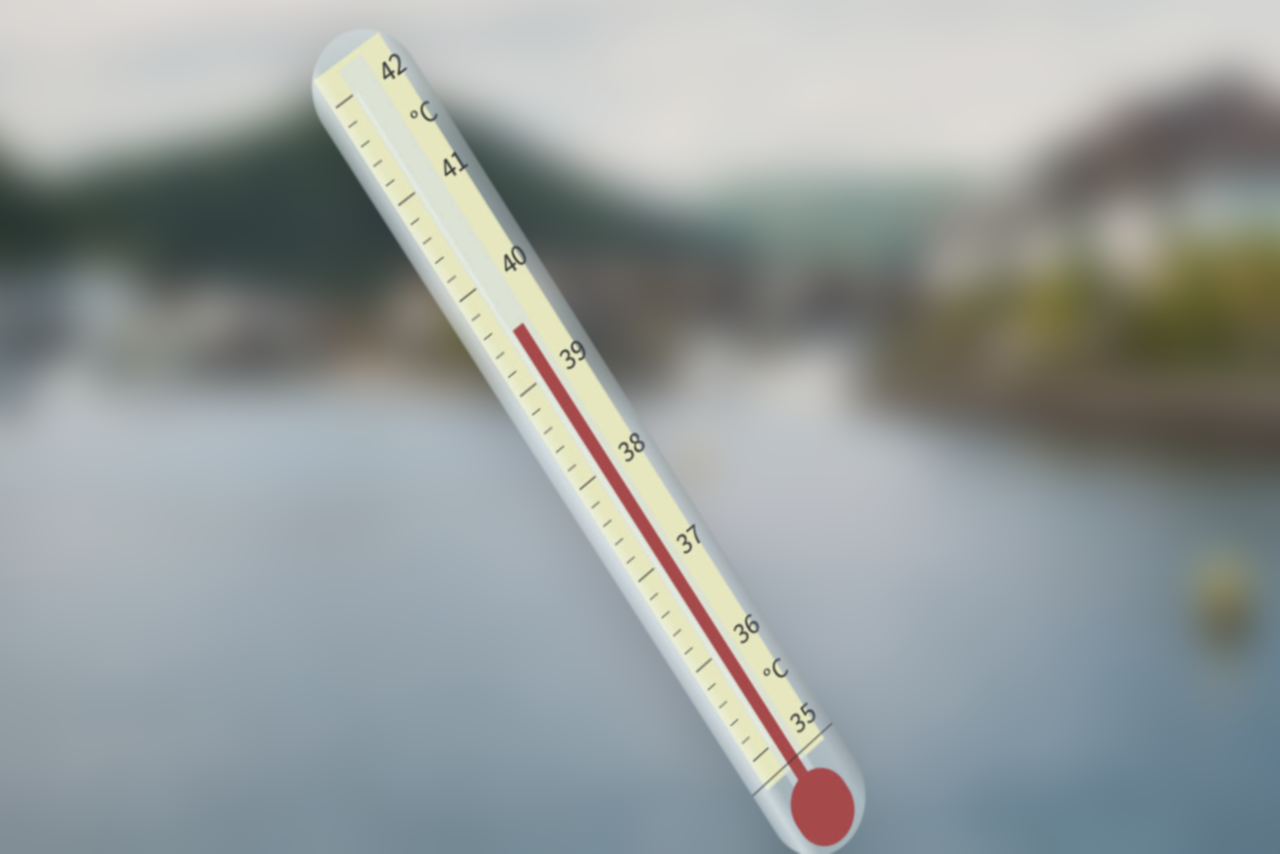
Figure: 39.5 °C
